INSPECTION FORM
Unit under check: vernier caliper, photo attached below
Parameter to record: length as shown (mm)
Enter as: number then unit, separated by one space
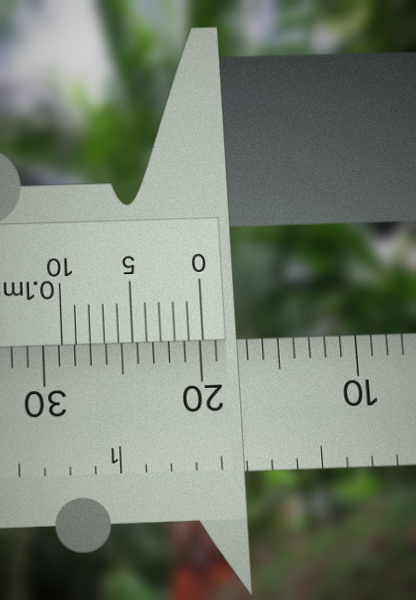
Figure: 19.8 mm
